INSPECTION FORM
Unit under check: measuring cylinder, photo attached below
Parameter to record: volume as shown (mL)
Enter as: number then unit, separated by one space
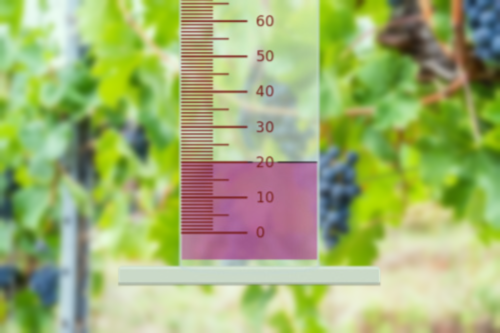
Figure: 20 mL
